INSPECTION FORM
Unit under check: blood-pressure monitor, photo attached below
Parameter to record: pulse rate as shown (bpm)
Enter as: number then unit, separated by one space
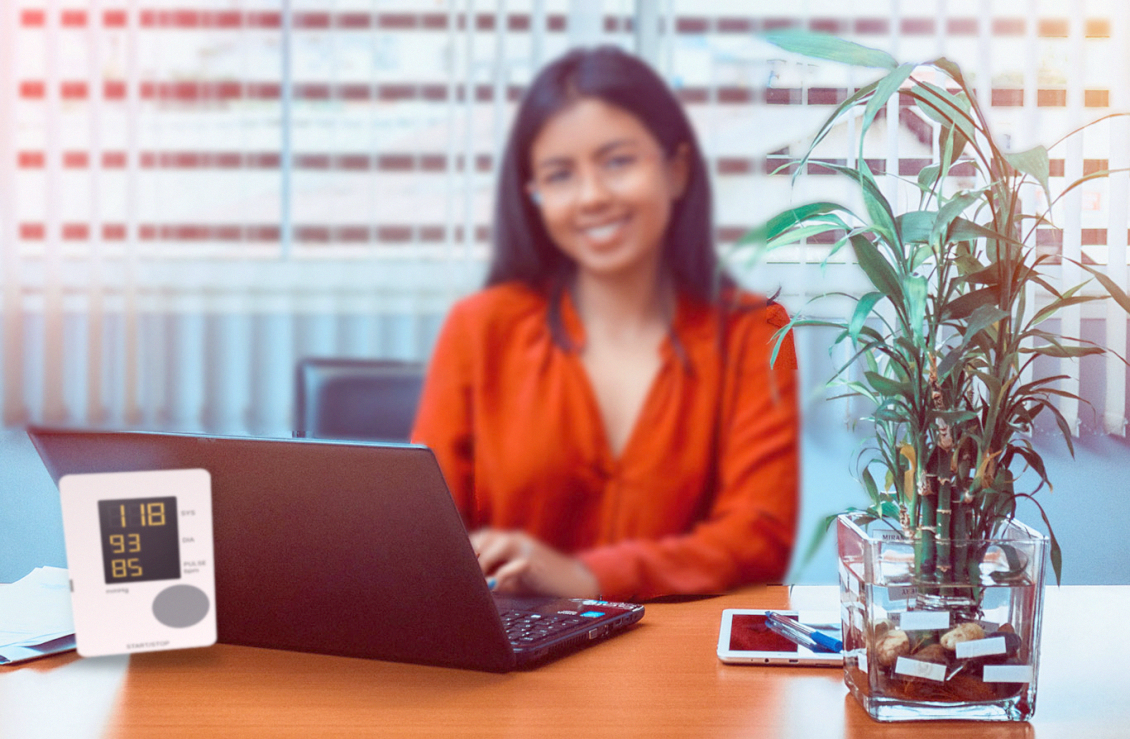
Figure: 85 bpm
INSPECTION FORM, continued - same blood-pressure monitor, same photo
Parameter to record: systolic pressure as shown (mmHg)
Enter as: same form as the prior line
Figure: 118 mmHg
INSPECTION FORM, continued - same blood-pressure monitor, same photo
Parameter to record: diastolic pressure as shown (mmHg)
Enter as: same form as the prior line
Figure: 93 mmHg
